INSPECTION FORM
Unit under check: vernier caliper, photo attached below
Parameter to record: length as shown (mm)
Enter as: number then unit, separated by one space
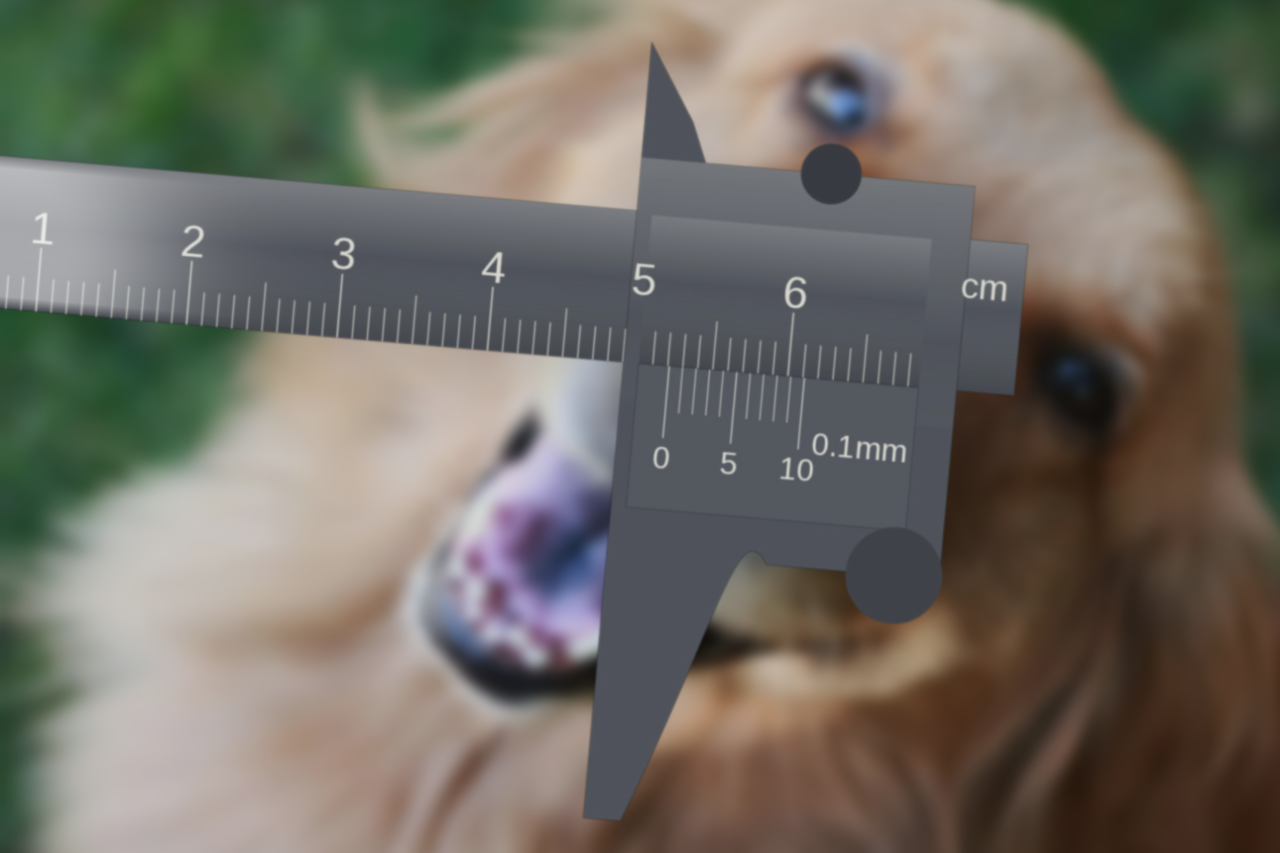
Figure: 52.1 mm
